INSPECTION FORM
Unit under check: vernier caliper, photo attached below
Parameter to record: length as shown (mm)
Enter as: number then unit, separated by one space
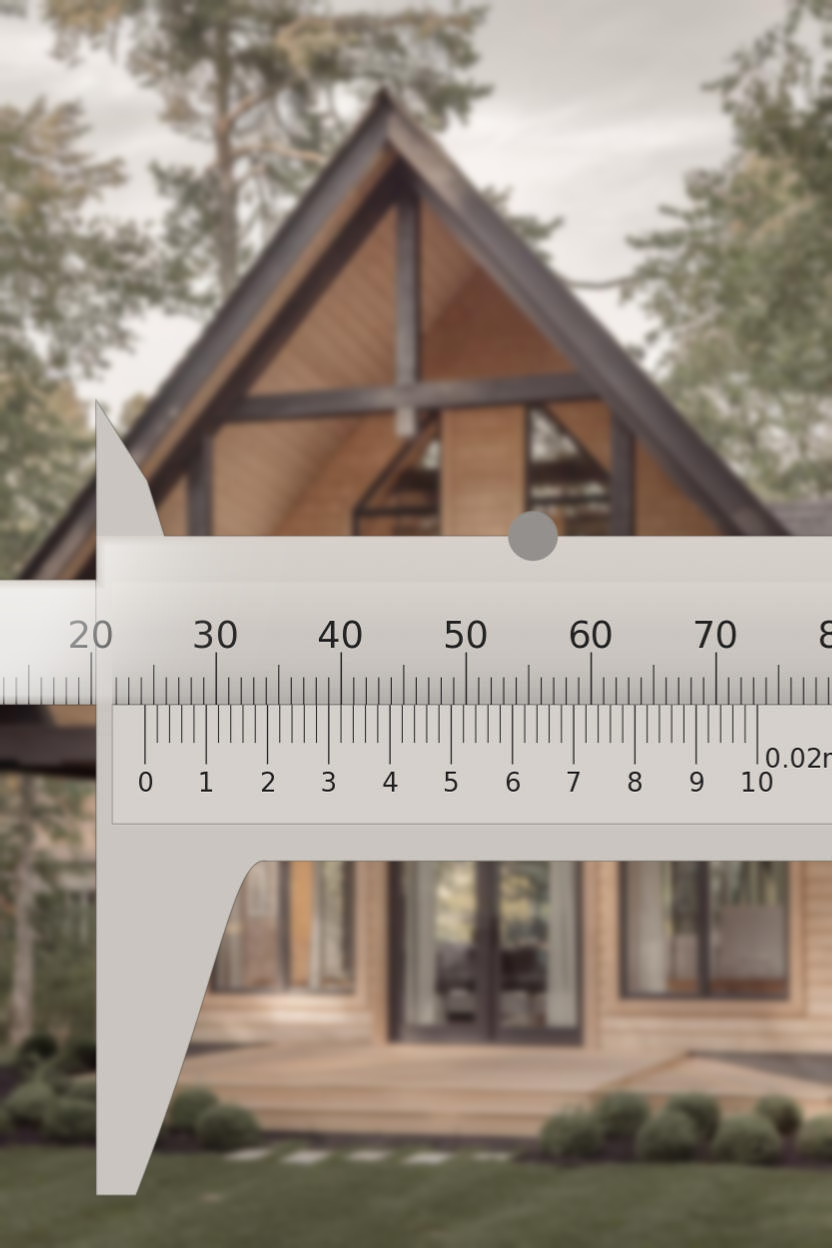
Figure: 24.3 mm
